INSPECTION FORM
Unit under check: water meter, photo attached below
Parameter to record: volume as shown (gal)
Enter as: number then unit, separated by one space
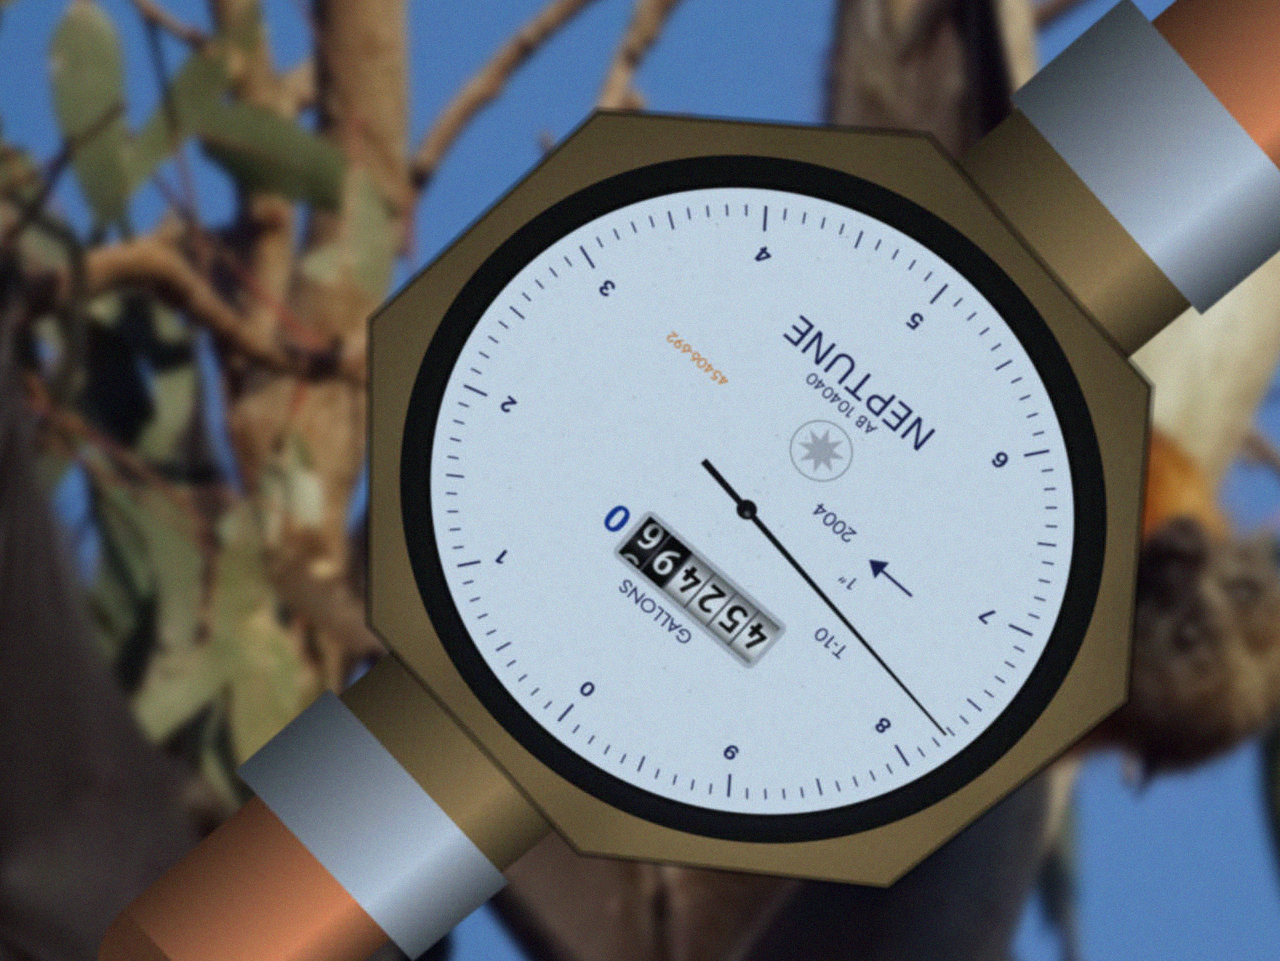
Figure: 4524957.7 gal
